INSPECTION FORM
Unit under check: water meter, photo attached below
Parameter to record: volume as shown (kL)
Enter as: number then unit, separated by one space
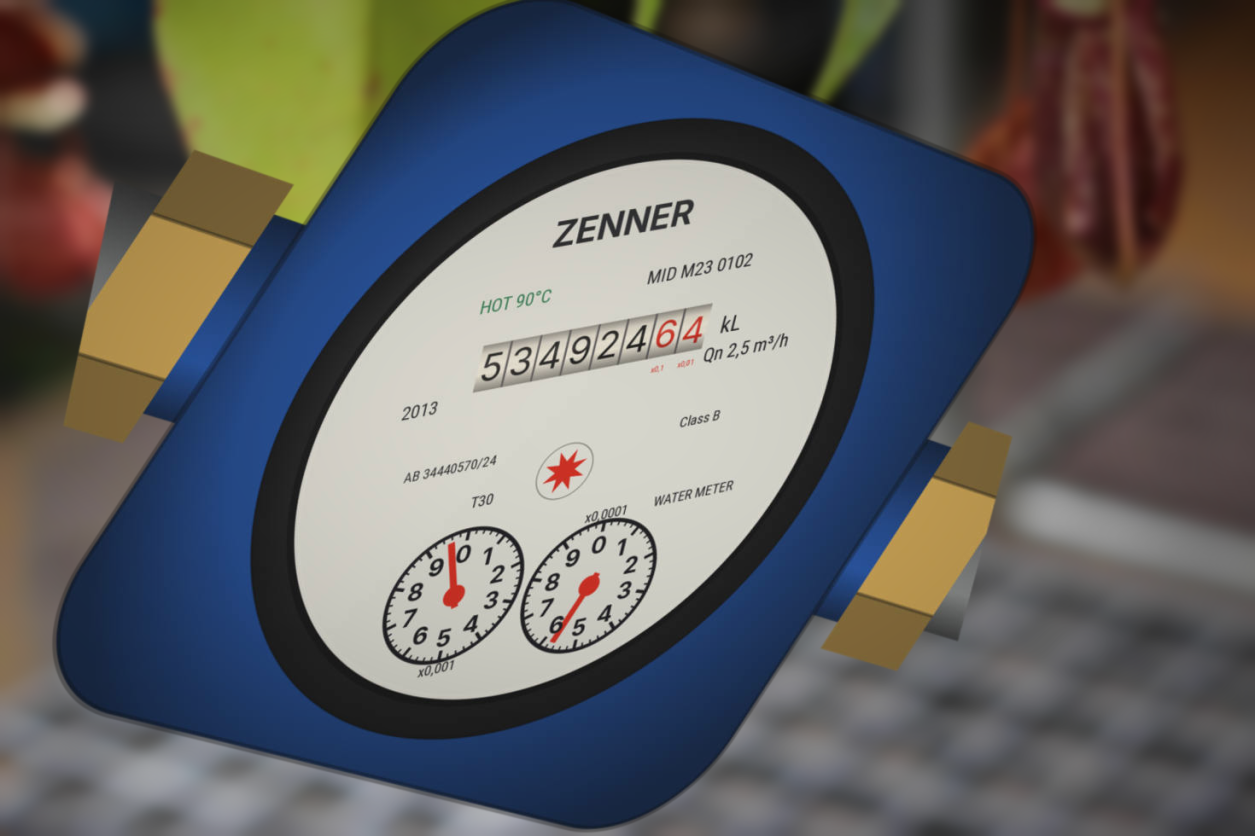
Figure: 534924.6395 kL
